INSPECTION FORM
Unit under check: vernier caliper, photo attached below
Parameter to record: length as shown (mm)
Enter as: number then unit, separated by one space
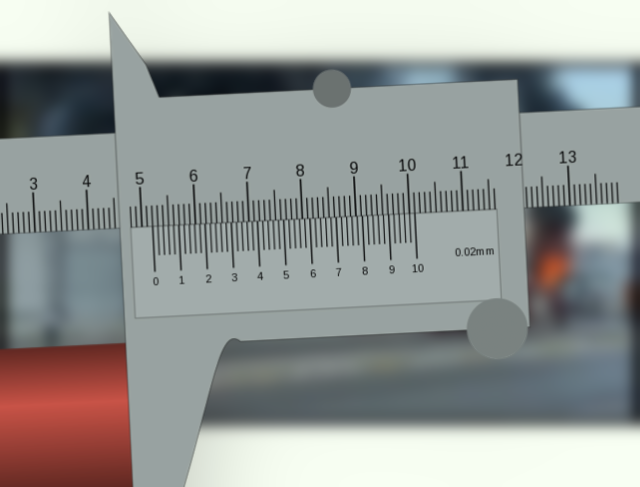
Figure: 52.0 mm
